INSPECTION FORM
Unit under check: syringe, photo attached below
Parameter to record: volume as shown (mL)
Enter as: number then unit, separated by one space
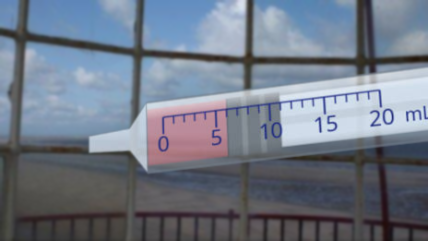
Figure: 6 mL
